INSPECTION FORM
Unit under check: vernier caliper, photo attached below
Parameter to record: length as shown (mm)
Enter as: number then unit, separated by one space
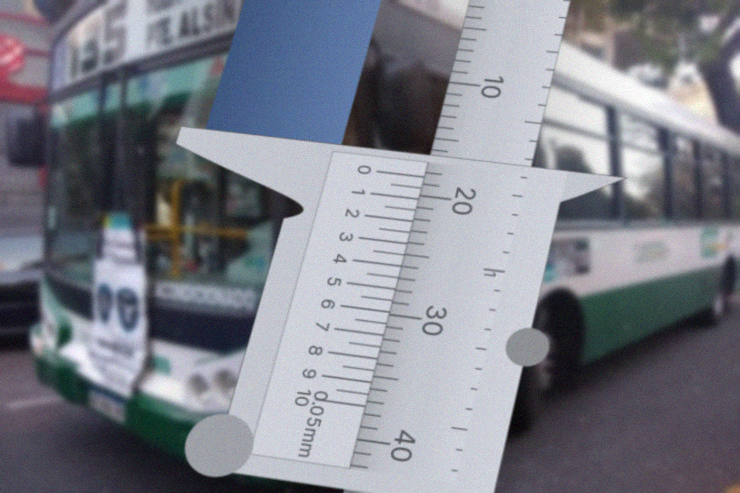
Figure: 18.4 mm
